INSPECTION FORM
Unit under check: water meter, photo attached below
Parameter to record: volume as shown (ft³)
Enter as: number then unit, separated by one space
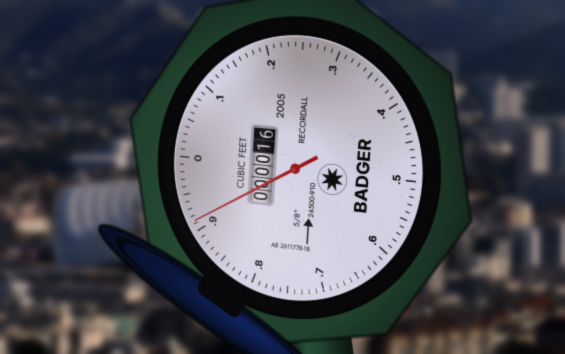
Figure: 15.91 ft³
